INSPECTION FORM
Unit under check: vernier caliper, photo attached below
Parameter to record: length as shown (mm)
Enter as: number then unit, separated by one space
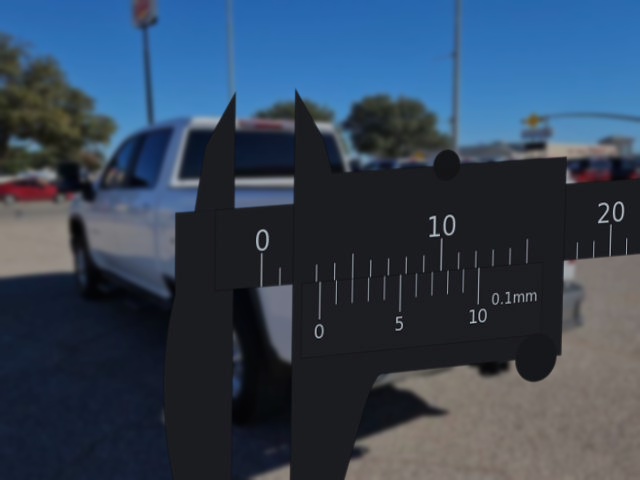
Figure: 3.2 mm
